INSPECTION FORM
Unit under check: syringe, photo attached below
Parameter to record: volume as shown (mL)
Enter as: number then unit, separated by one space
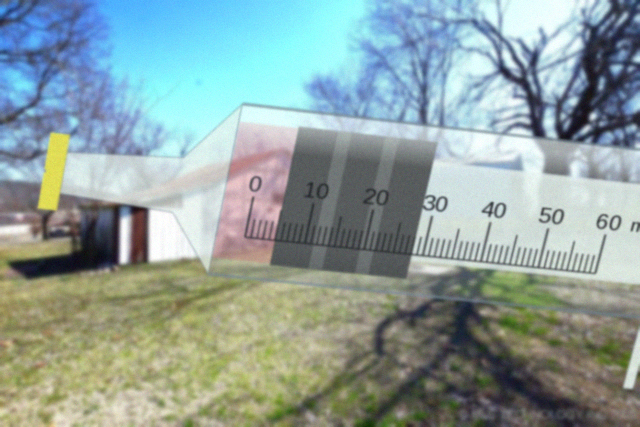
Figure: 5 mL
